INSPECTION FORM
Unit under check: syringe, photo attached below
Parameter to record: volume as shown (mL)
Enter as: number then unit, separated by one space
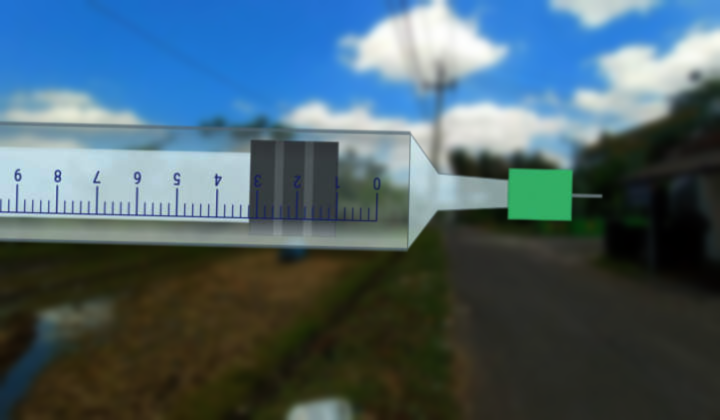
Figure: 1 mL
